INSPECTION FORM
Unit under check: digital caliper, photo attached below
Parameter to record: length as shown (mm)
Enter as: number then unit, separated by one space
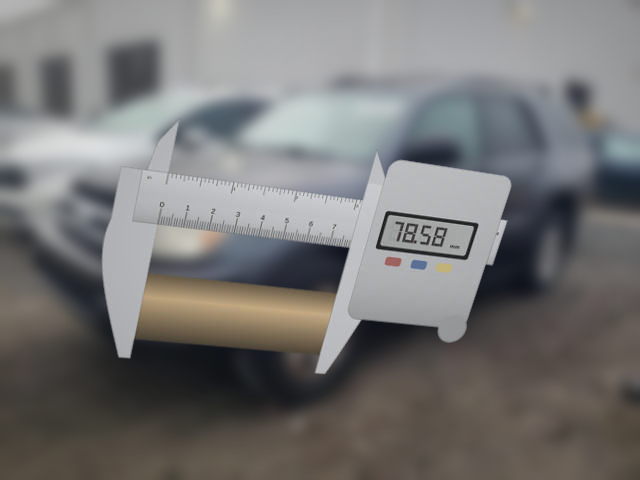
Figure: 78.58 mm
